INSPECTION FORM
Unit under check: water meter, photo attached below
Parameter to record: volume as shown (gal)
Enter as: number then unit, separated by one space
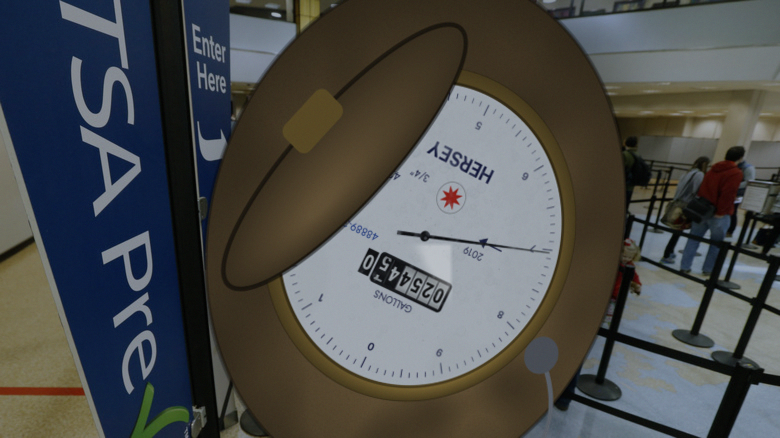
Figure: 254447.0 gal
